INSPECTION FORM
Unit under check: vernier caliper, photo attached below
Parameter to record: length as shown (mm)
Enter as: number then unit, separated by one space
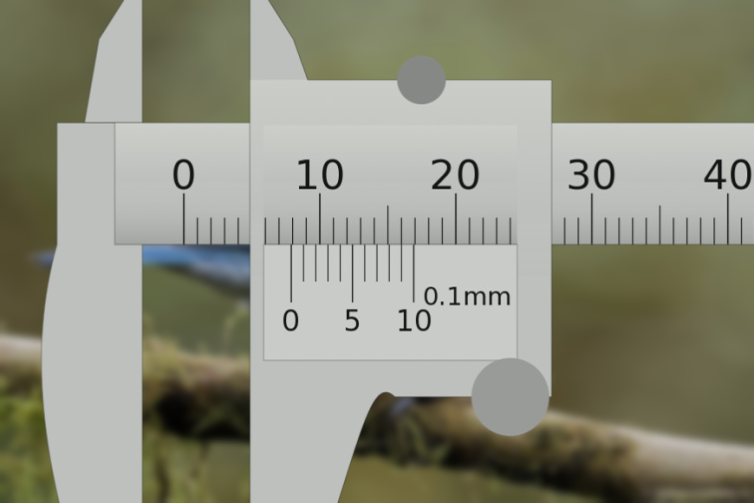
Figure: 7.9 mm
